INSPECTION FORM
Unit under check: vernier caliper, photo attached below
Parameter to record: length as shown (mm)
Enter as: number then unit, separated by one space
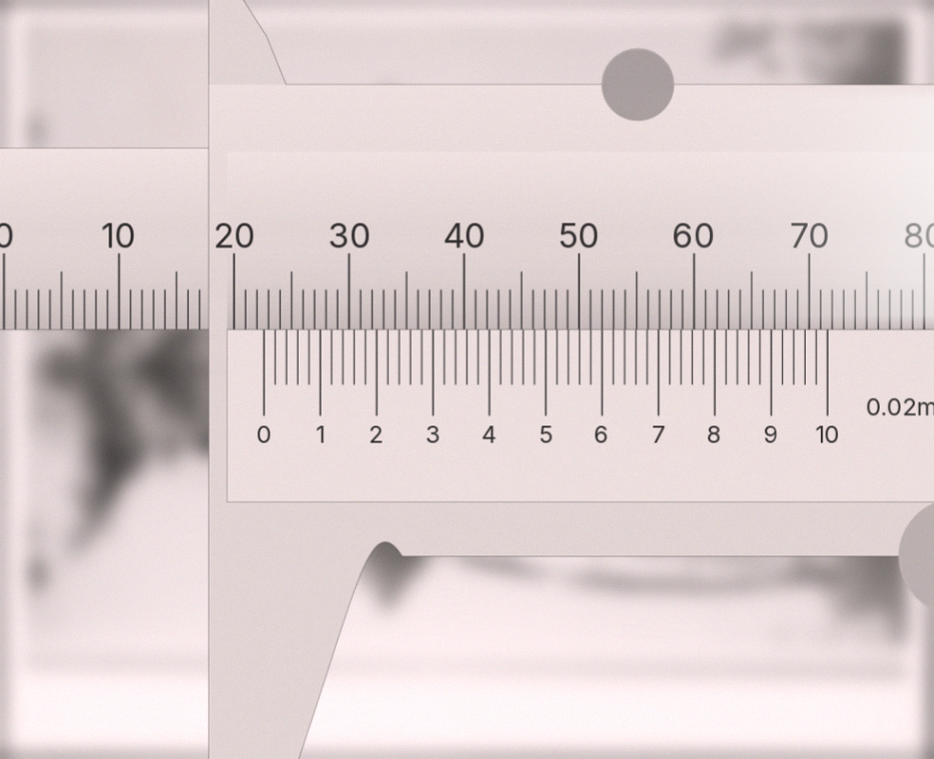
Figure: 22.6 mm
